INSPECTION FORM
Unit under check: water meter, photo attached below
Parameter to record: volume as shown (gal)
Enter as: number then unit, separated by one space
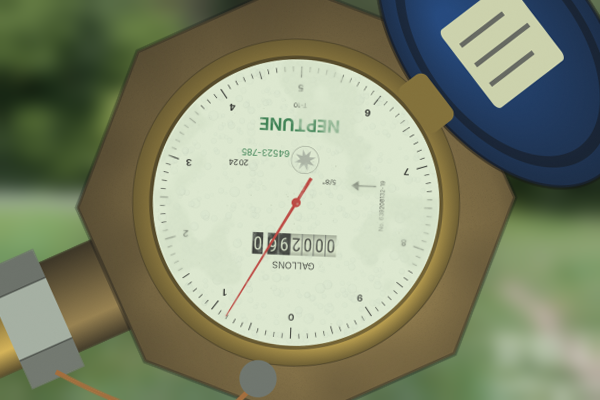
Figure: 2960.8 gal
